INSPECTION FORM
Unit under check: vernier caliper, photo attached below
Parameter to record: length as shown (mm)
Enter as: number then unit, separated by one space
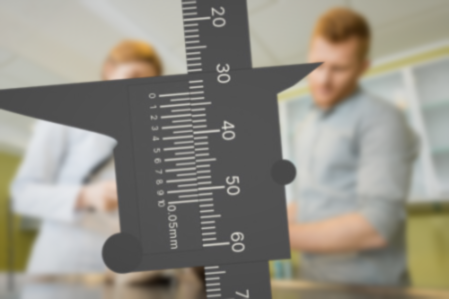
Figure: 33.0 mm
